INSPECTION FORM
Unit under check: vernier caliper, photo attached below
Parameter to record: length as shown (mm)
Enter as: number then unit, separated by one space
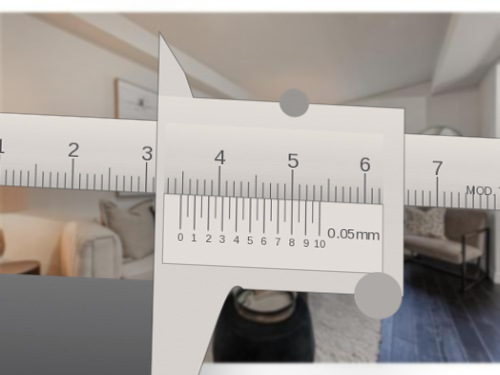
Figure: 34.8 mm
